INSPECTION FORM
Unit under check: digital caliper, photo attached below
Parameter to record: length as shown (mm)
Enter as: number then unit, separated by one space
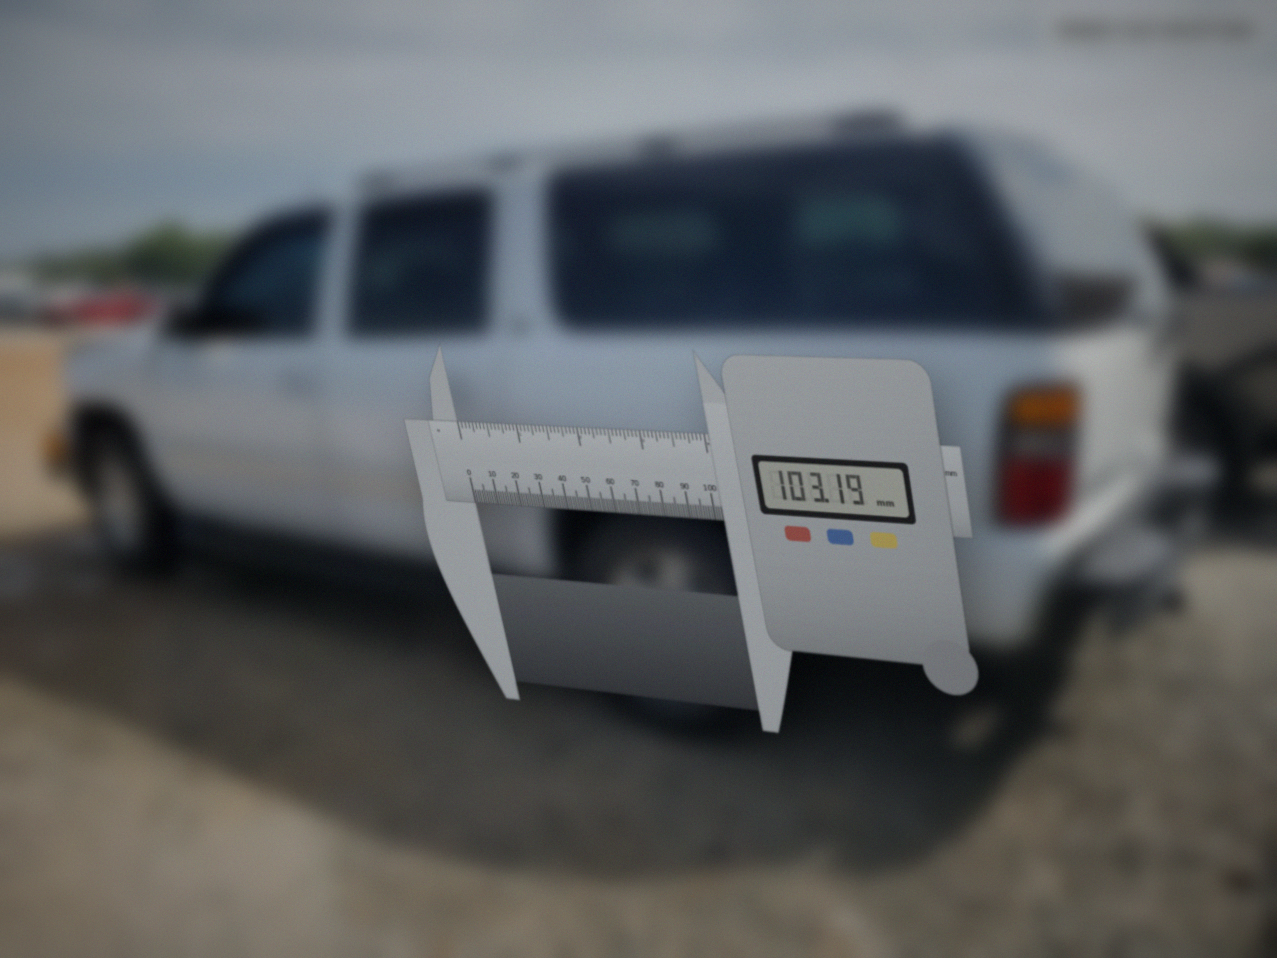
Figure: 103.19 mm
